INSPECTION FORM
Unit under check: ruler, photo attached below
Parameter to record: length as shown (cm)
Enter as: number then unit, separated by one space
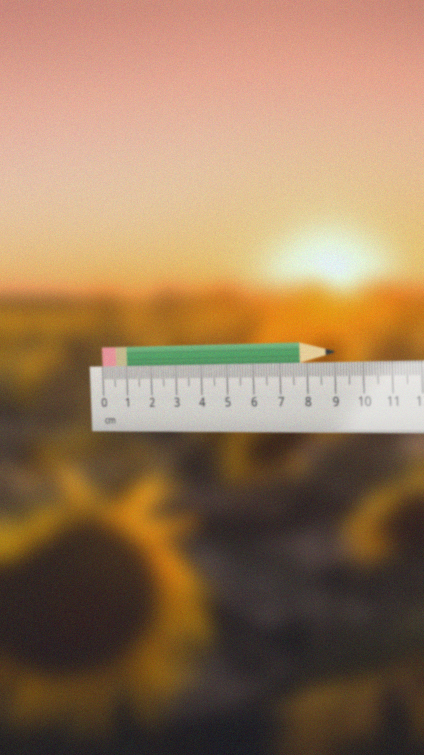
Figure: 9 cm
